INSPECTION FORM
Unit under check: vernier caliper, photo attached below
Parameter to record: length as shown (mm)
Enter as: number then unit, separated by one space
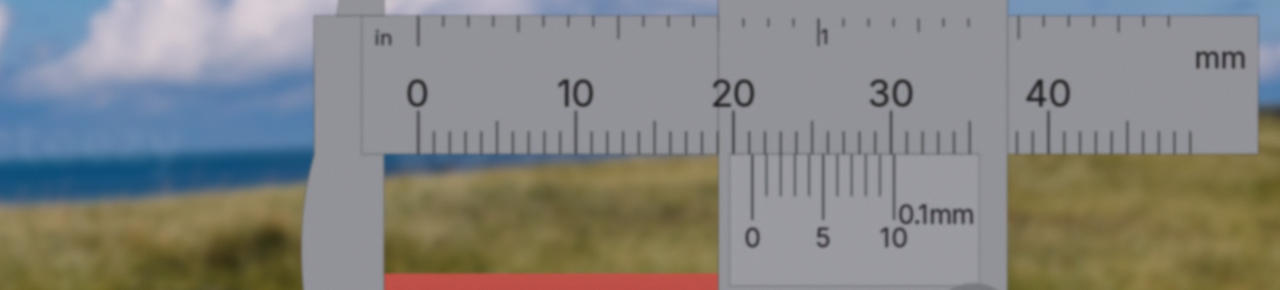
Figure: 21.2 mm
